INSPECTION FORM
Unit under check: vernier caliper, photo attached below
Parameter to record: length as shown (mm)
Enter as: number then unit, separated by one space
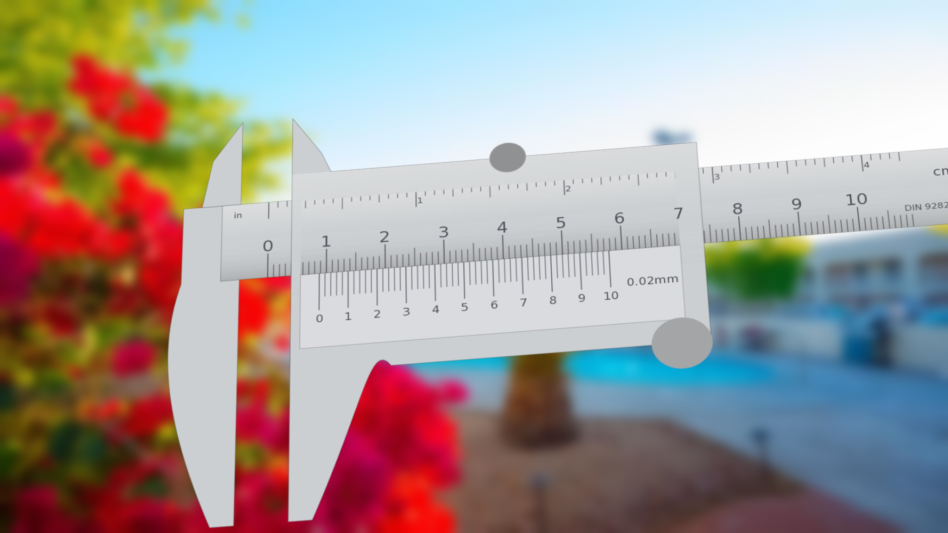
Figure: 8.8 mm
